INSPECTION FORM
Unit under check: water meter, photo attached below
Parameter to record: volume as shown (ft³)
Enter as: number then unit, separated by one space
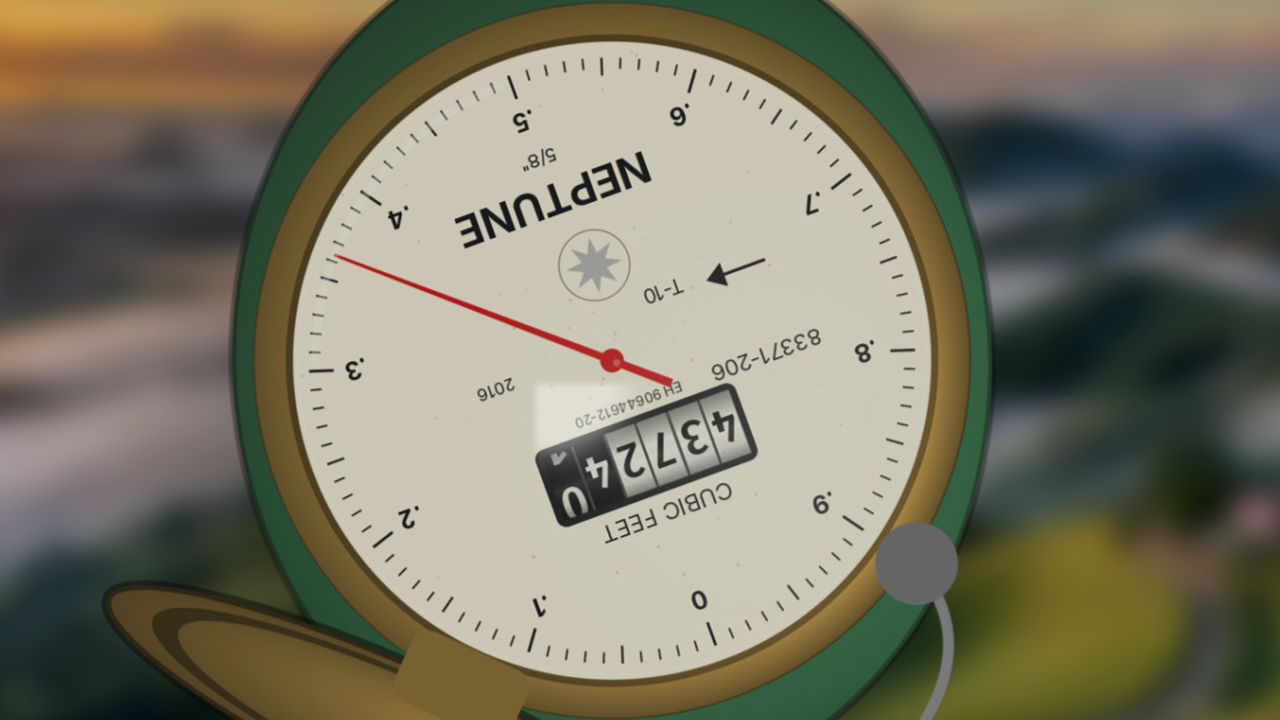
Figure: 437240.36 ft³
